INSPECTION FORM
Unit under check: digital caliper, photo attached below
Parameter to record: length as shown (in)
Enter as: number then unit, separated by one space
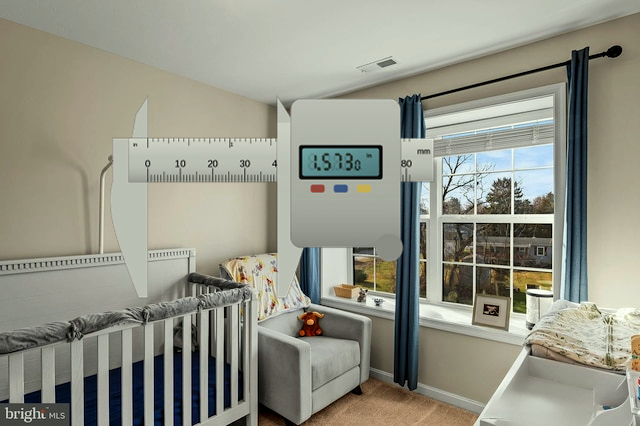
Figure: 1.5730 in
